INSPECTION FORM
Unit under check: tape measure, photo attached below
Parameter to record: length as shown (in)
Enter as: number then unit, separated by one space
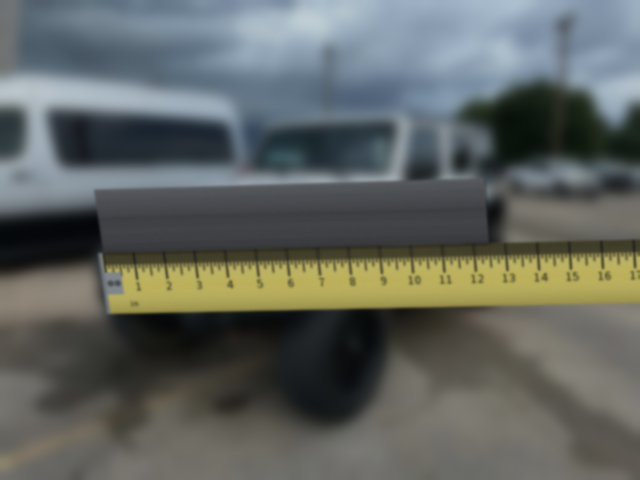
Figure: 12.5 in
